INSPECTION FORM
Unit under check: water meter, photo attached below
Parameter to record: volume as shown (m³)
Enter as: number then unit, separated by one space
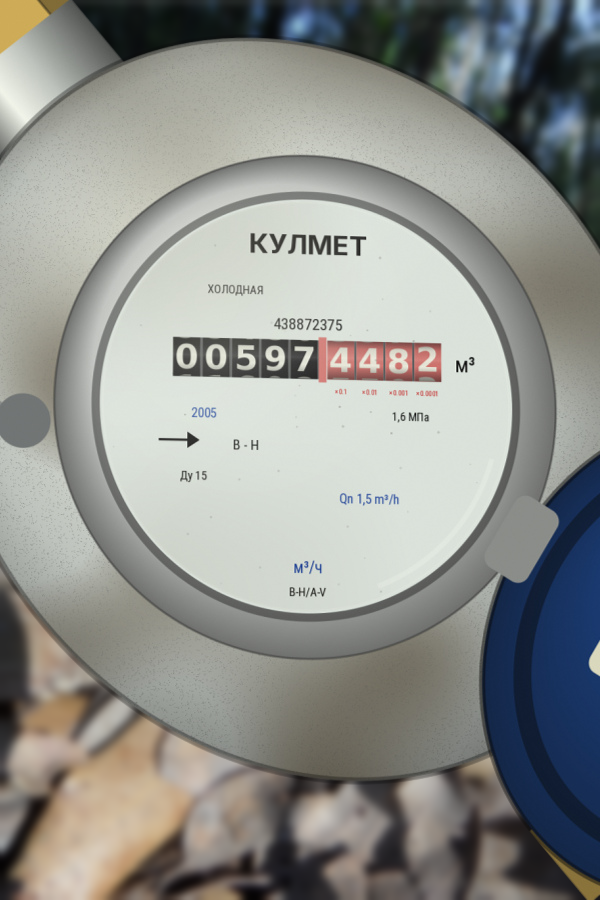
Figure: 597.4482 m³
